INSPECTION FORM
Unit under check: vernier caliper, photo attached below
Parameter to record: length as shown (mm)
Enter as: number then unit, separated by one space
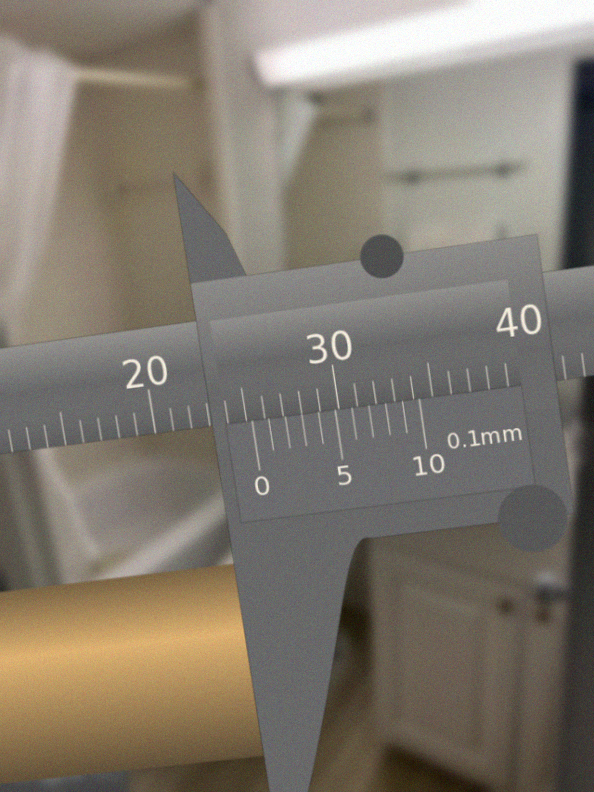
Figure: 25.3 mm
